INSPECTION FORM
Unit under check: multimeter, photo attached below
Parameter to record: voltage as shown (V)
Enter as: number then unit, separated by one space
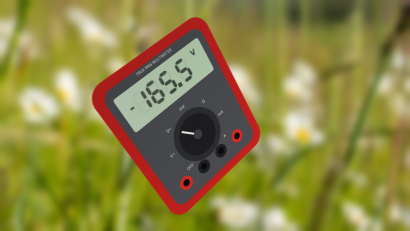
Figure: -165.5 V
